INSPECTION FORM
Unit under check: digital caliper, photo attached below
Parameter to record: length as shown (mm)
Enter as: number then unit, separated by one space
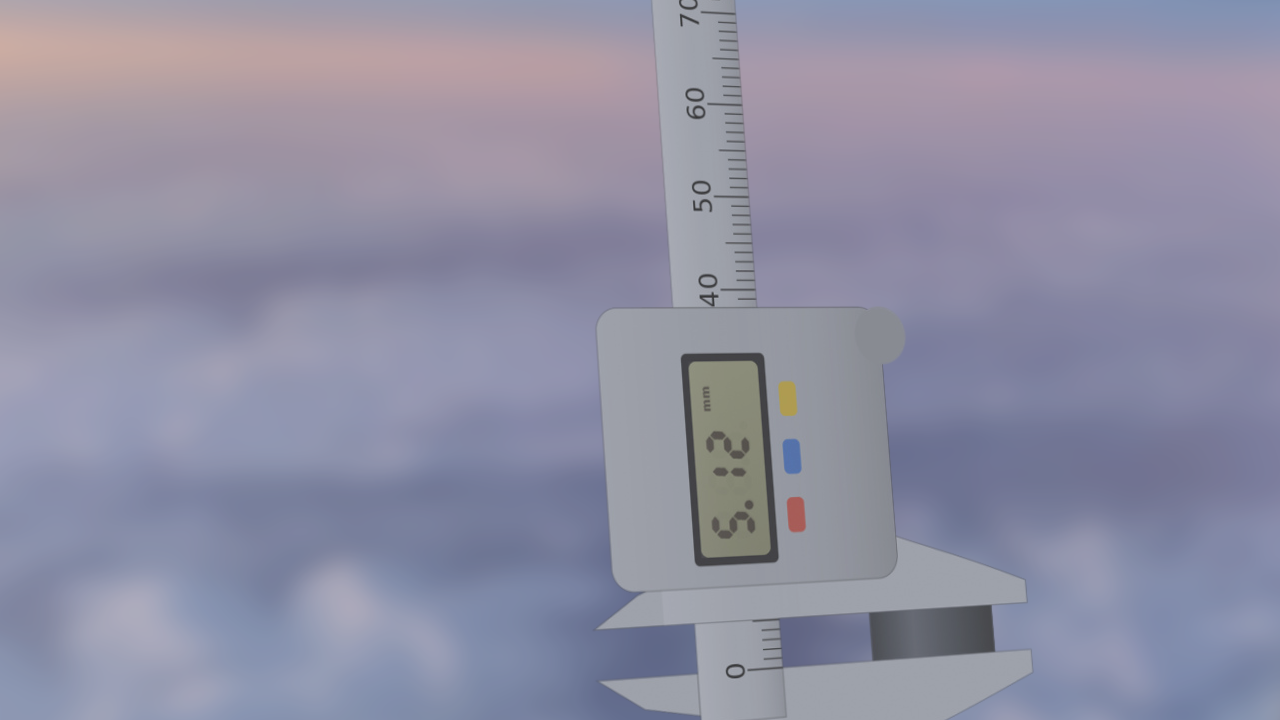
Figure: 5.12 mm
